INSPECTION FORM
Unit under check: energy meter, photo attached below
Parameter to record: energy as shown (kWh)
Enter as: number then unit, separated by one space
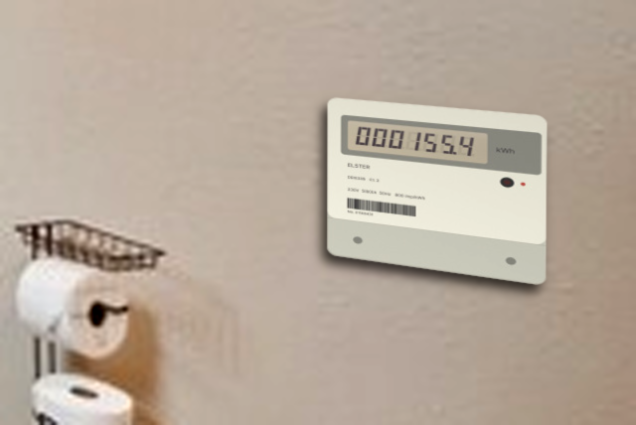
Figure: 155.4 kWh
